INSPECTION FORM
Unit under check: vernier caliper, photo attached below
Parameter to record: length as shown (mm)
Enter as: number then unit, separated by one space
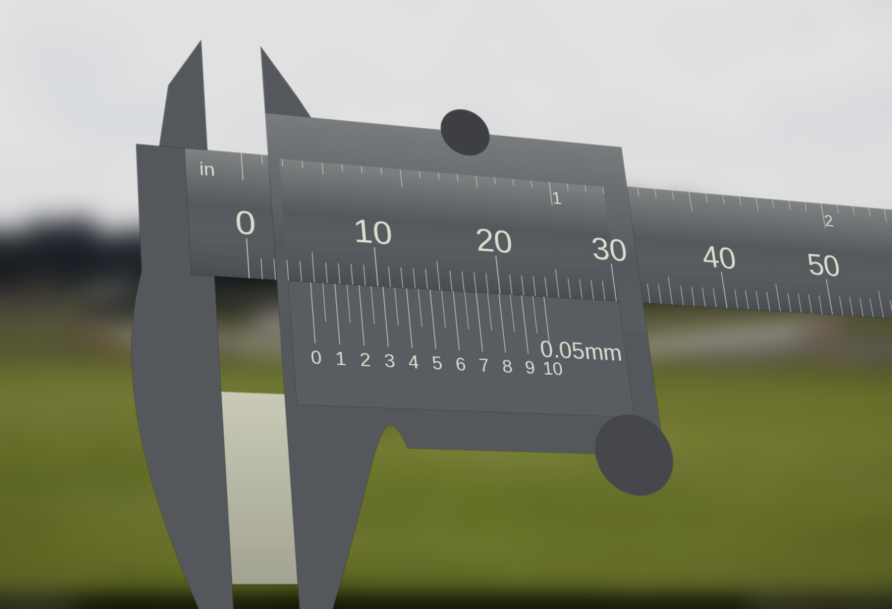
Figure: 4.7 mm
